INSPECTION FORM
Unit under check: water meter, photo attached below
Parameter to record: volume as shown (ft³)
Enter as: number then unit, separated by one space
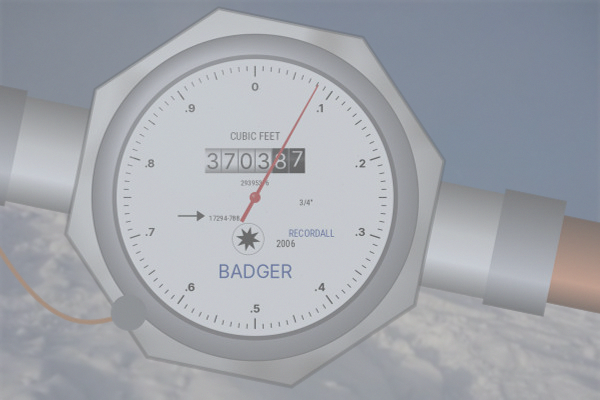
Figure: 370387.08 ft³
